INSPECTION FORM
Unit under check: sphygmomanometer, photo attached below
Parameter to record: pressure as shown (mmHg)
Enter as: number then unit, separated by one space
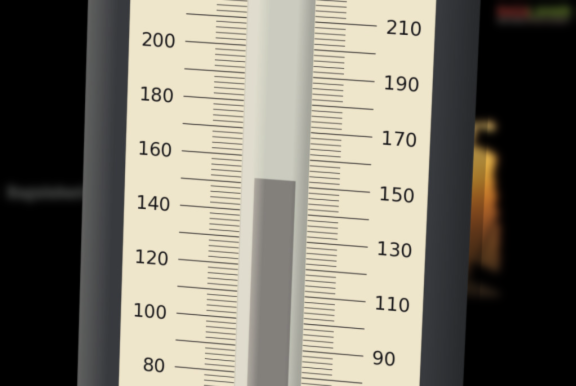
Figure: 152 mmHg
